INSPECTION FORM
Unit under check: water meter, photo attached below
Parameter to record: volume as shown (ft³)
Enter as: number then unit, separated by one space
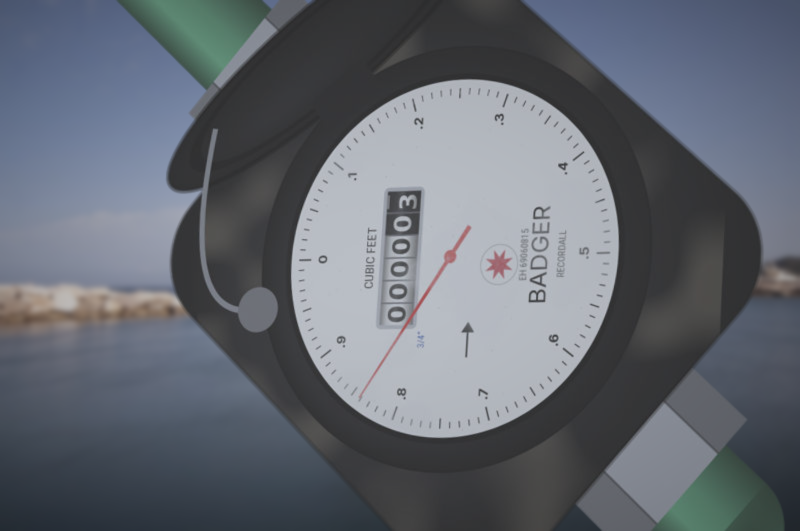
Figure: 2.84 ft³
